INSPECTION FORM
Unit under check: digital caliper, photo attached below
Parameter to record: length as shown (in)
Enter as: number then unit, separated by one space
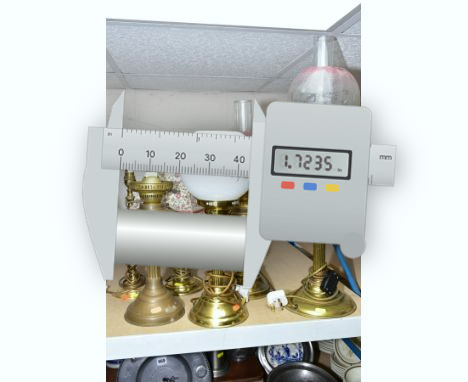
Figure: 1.7235 in
